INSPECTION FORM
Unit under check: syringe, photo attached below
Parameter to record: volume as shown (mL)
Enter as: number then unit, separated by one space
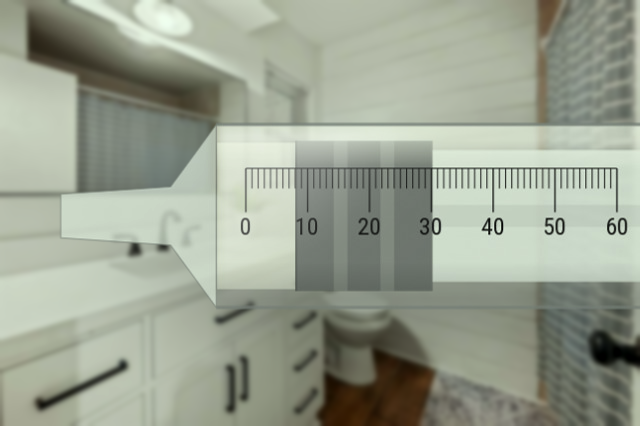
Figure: 8 mL
